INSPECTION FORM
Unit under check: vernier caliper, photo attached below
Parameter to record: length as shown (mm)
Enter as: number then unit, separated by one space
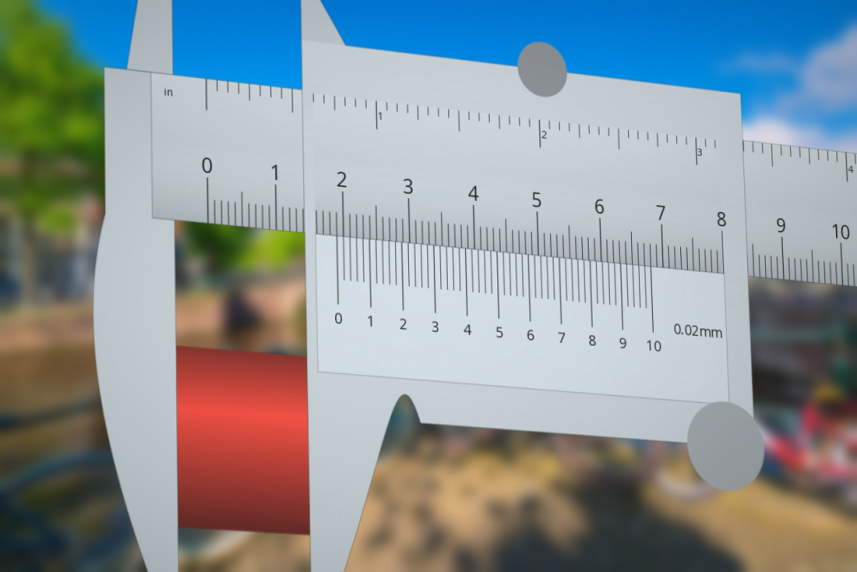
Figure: 19.0 mm
